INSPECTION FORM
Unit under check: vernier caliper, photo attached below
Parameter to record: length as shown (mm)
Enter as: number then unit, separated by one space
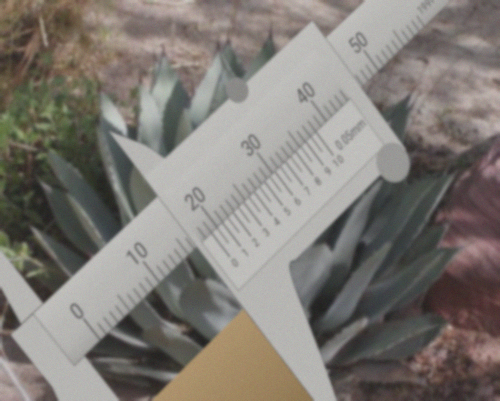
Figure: 19.0 mm
